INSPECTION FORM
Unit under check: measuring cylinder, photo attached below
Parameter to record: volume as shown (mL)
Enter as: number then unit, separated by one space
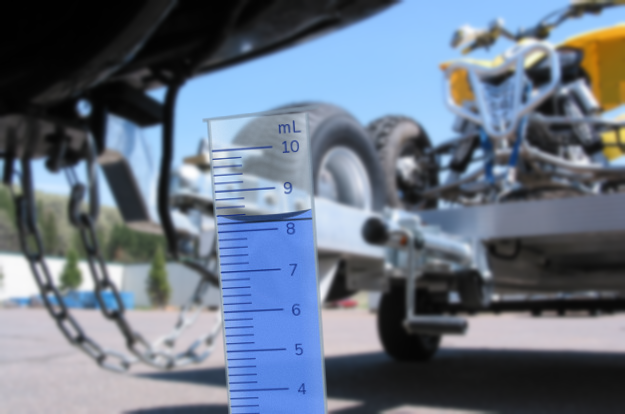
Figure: 8.2 mL
